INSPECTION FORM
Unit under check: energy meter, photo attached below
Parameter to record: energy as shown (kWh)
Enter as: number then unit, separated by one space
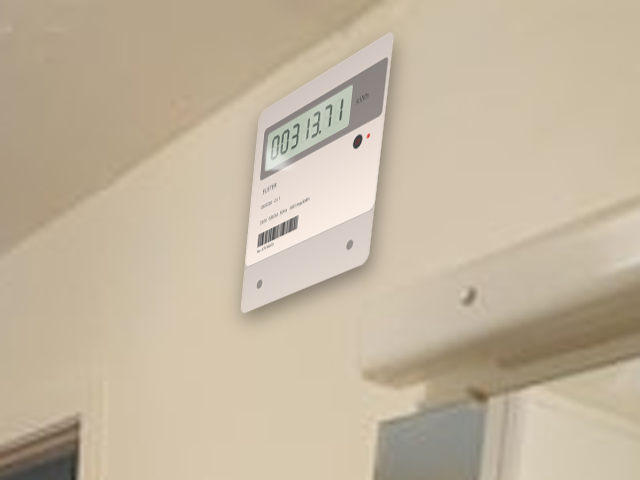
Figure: 313.71 kWh
